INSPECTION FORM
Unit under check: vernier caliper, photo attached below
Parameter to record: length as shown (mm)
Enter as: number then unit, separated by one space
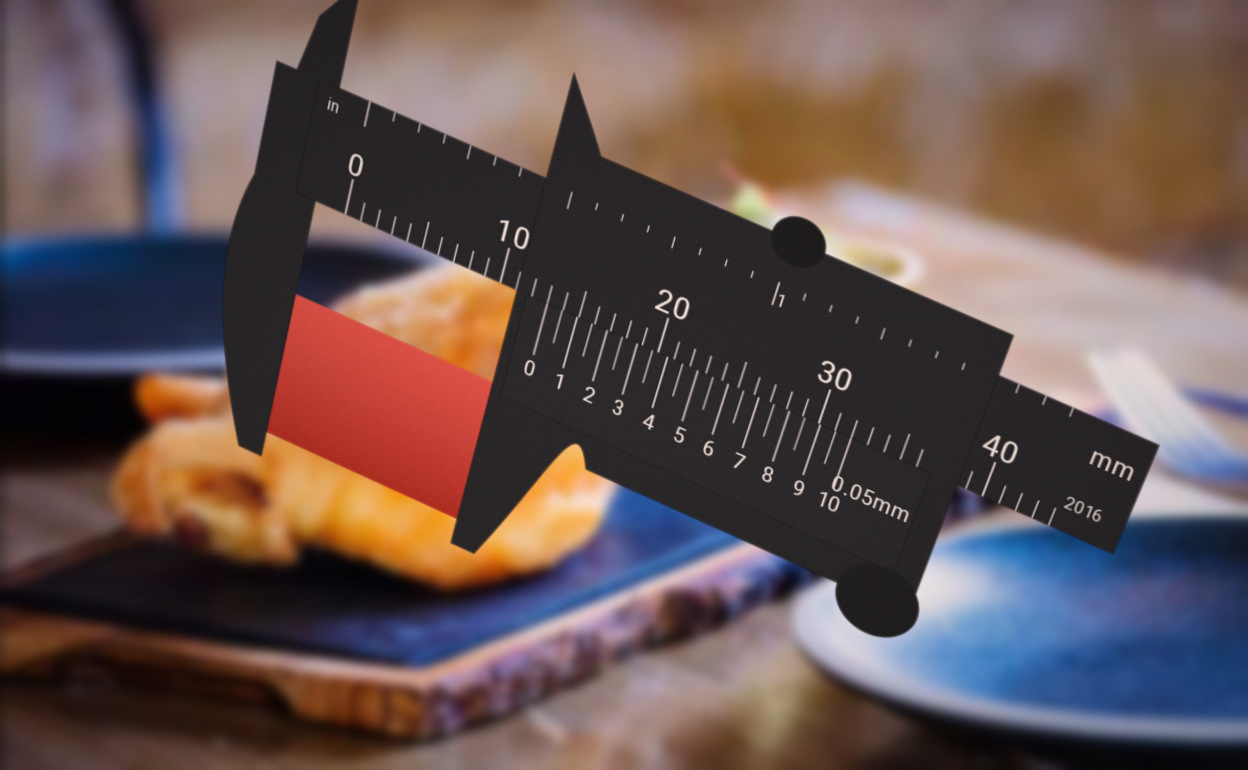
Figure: 13.0 mm
